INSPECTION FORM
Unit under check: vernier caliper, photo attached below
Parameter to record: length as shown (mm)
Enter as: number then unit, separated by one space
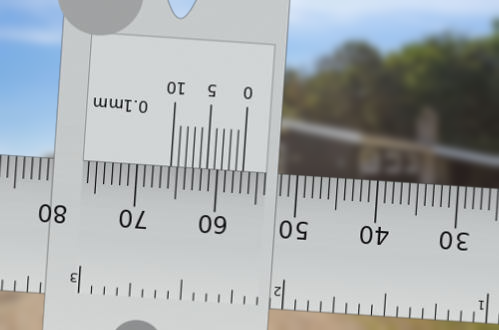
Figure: 56.8 mm
